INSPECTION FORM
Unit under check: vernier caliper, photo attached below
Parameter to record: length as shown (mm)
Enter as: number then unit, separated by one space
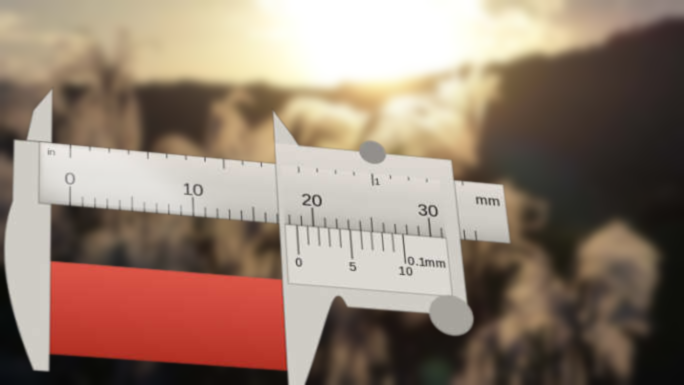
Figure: 18.6 mm
